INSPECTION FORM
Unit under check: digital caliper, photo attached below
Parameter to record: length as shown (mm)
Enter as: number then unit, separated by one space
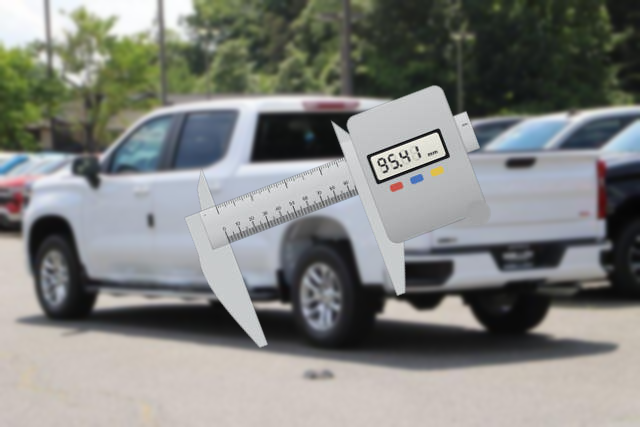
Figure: 95.41 mm
